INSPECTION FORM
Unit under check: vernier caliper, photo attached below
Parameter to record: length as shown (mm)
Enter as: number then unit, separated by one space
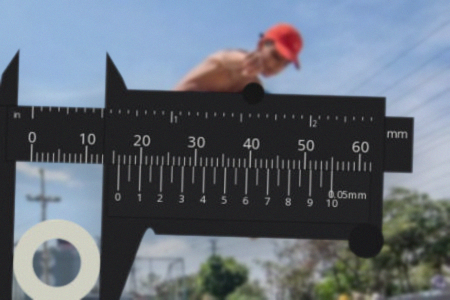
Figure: 16.0 mm
